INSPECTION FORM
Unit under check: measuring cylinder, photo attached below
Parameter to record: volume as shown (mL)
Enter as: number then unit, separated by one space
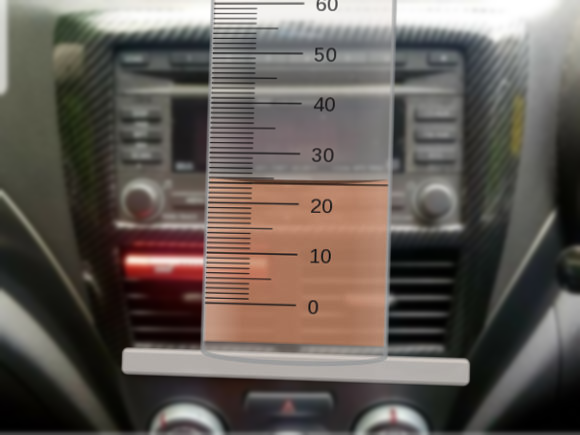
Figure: 24 mL
